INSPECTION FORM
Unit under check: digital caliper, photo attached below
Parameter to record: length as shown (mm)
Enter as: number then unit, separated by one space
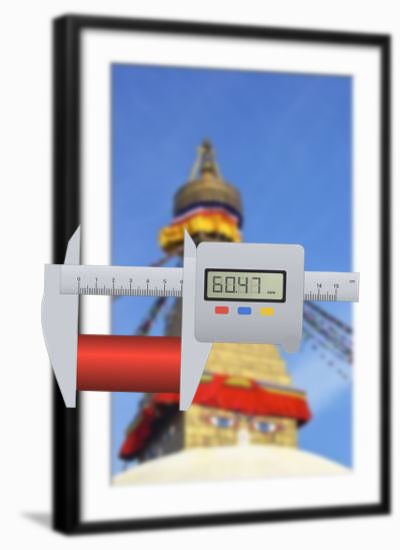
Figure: 60.47 mm
